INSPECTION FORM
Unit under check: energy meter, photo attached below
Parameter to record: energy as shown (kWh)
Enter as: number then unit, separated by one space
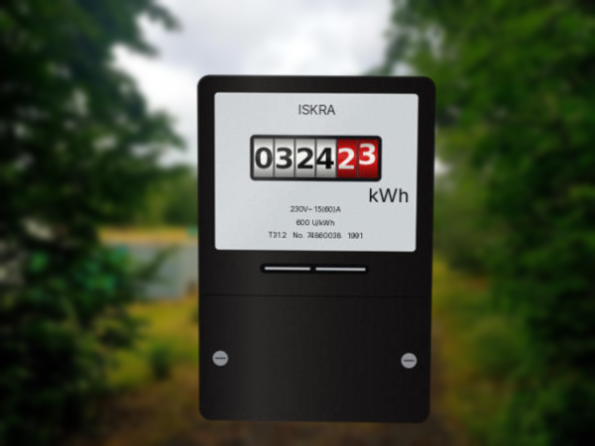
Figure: 324.23 kWh
